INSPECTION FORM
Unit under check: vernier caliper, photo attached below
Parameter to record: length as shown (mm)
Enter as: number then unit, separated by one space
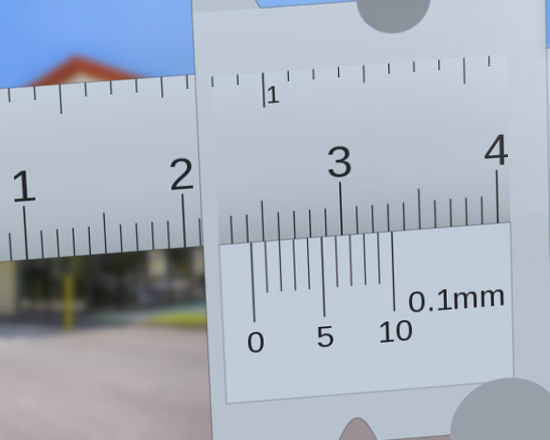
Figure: 24.2 mm
